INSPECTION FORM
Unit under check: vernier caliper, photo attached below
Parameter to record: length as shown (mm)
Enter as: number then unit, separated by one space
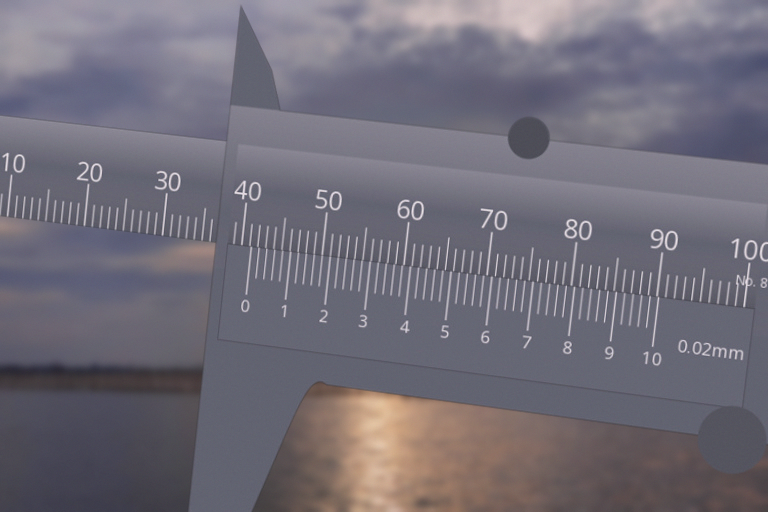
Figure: 41.2 mm
